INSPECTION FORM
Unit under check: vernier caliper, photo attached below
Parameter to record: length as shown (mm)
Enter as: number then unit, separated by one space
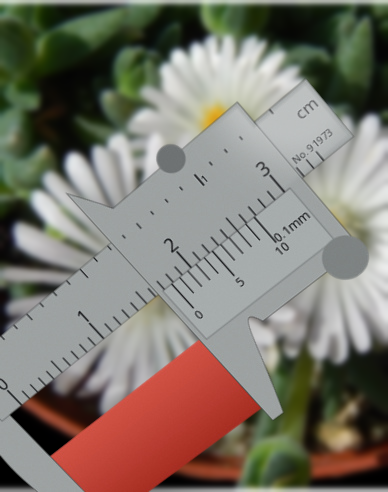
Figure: 17.8 mm
